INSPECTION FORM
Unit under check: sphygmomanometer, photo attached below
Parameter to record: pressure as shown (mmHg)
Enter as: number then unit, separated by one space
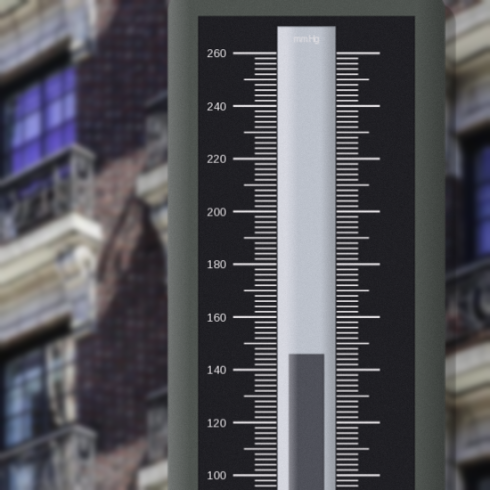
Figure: 146 mmHg
